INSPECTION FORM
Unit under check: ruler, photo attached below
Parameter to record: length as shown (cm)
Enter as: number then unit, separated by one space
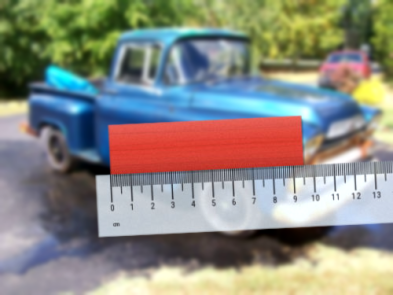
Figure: 9.5 cm
